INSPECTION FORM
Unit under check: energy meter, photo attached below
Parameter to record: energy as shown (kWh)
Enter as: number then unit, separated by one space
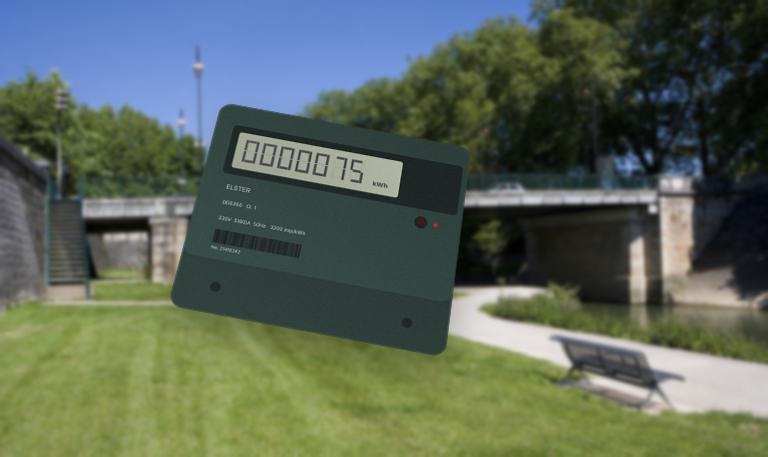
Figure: 75 kWh
